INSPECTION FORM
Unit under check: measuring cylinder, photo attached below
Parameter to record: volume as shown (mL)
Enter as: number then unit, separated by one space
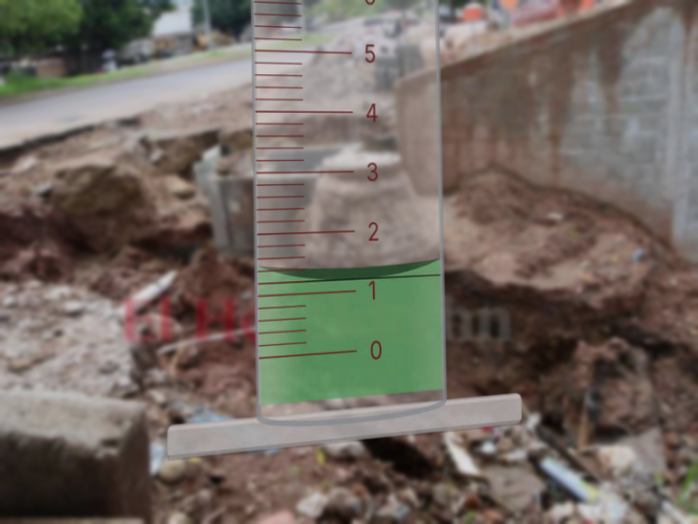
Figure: 1.2 mL
